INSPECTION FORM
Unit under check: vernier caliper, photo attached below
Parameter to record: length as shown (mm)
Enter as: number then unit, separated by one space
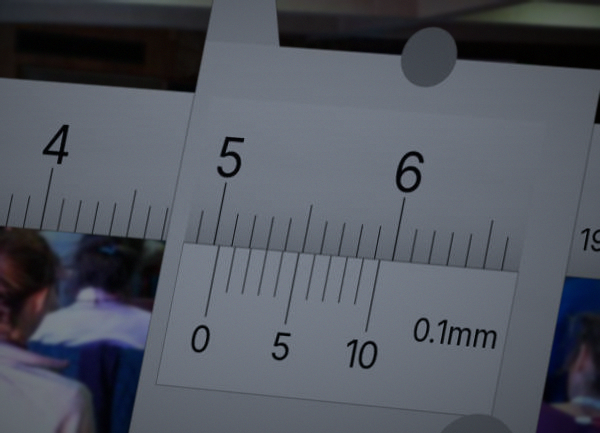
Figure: 50.3 mm
